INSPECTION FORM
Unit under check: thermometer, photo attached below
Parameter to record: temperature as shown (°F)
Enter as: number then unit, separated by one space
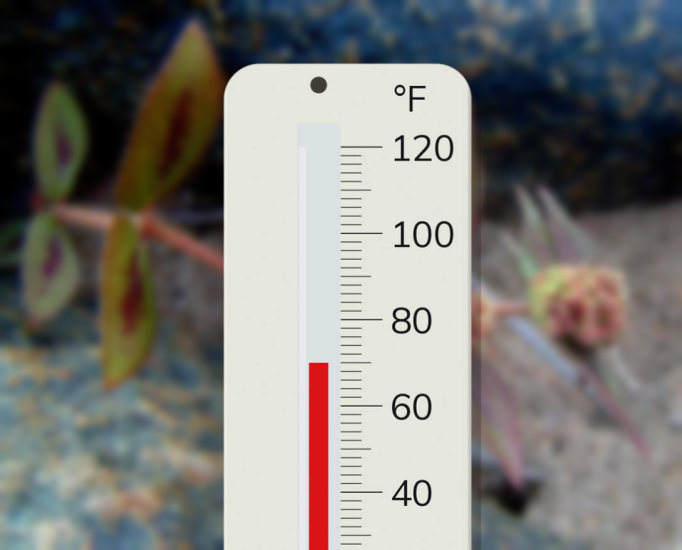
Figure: 70 °F
